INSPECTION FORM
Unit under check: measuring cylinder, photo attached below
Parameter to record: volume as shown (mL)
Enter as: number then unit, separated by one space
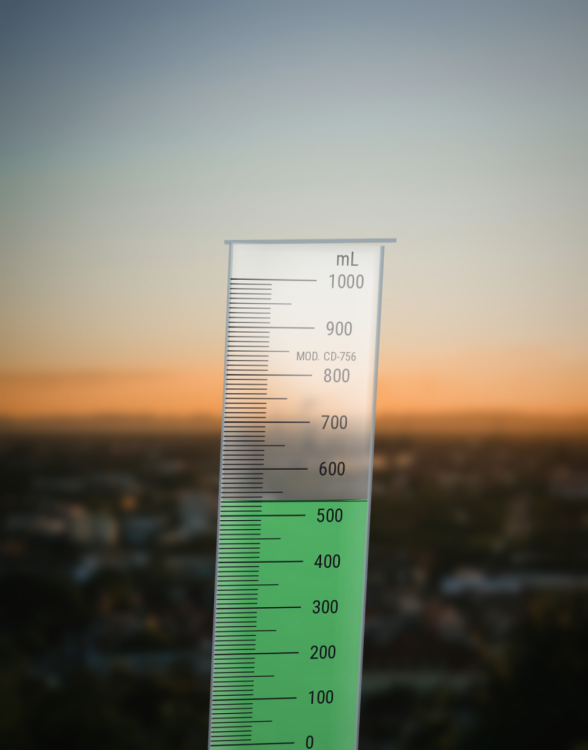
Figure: 530 mL
